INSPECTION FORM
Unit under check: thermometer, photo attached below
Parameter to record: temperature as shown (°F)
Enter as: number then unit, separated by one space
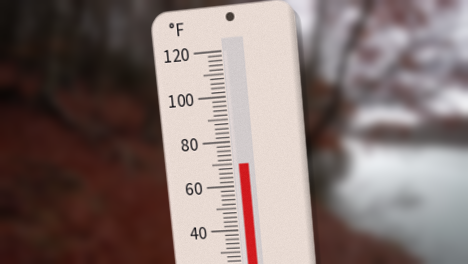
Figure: 70 °F
